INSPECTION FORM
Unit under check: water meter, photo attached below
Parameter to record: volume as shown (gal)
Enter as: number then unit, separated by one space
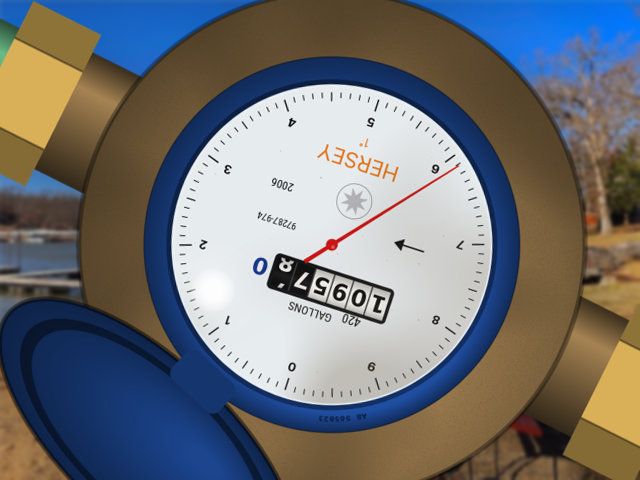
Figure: 1095776.1 gal
